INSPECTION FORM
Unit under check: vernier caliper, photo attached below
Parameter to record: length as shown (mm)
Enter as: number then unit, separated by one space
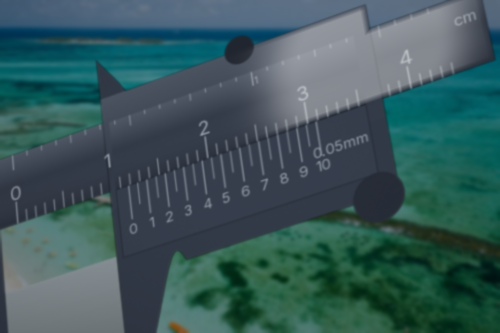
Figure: 11.8 mm
